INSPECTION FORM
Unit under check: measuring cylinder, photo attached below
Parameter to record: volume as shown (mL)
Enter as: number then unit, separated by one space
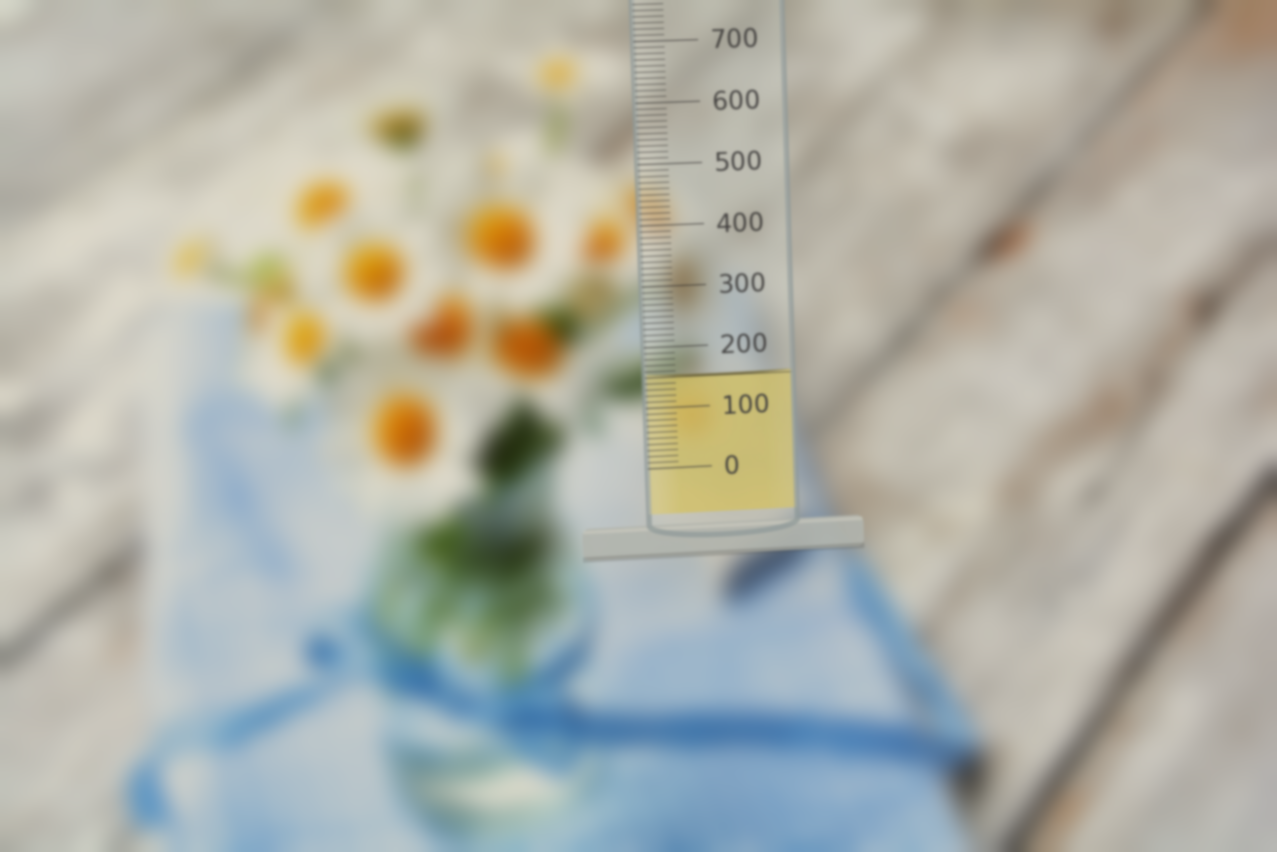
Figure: 150 mL
